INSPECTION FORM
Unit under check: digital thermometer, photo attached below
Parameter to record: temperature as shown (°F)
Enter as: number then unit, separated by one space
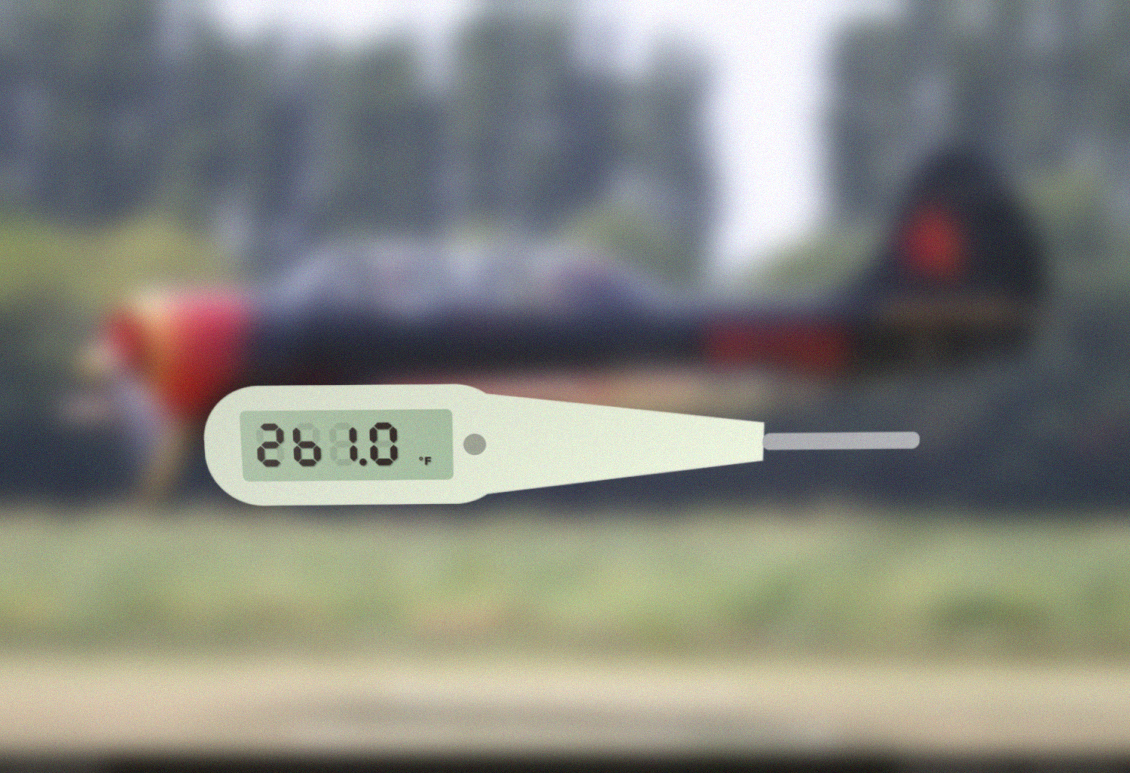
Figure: 261.0 °F
